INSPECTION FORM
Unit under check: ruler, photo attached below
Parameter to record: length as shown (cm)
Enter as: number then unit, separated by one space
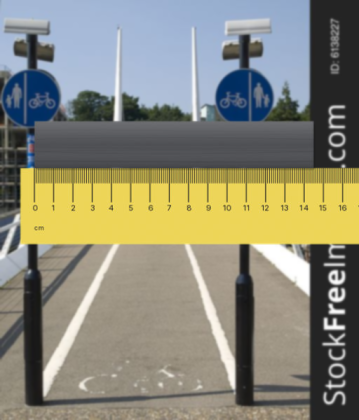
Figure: 14.5 cm
